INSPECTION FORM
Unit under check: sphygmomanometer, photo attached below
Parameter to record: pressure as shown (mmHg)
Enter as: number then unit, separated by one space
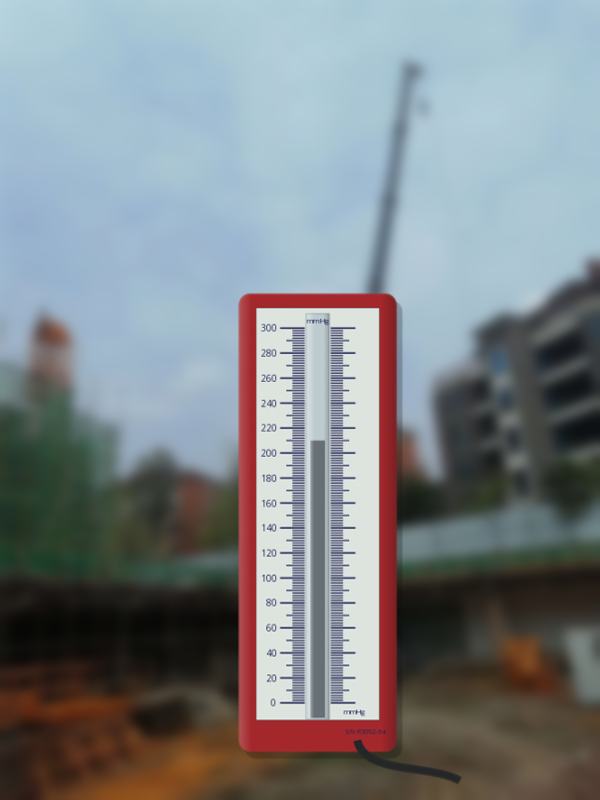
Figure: 210 mmHg
